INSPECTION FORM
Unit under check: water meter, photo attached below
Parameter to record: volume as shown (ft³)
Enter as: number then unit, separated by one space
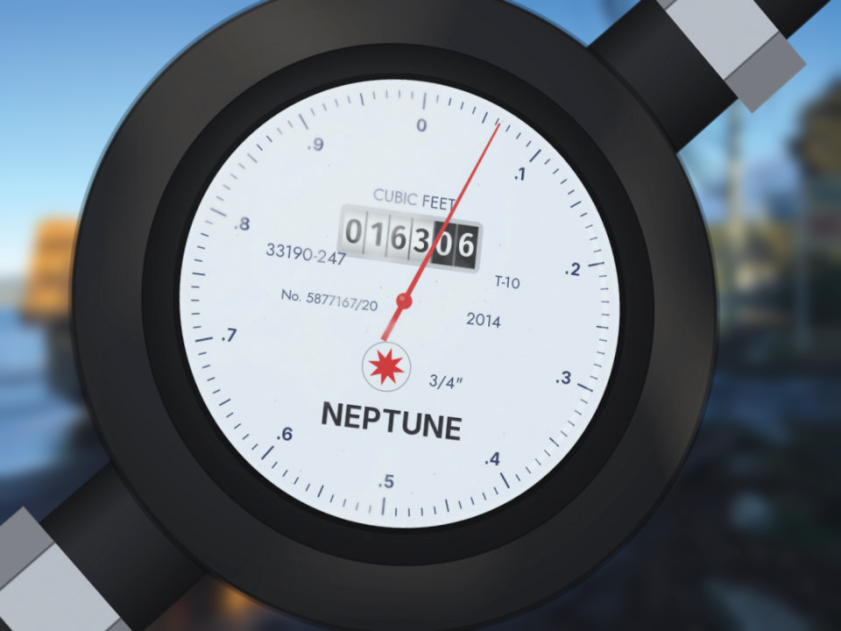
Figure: 16306.06 ft³
